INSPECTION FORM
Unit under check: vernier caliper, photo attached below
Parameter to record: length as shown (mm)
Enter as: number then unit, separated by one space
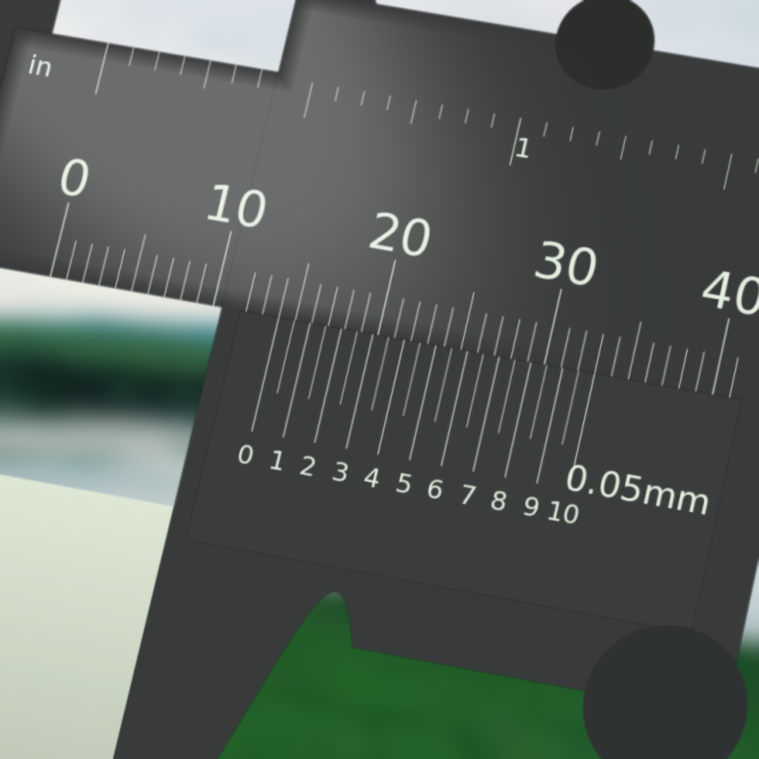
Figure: 14.0 mm
